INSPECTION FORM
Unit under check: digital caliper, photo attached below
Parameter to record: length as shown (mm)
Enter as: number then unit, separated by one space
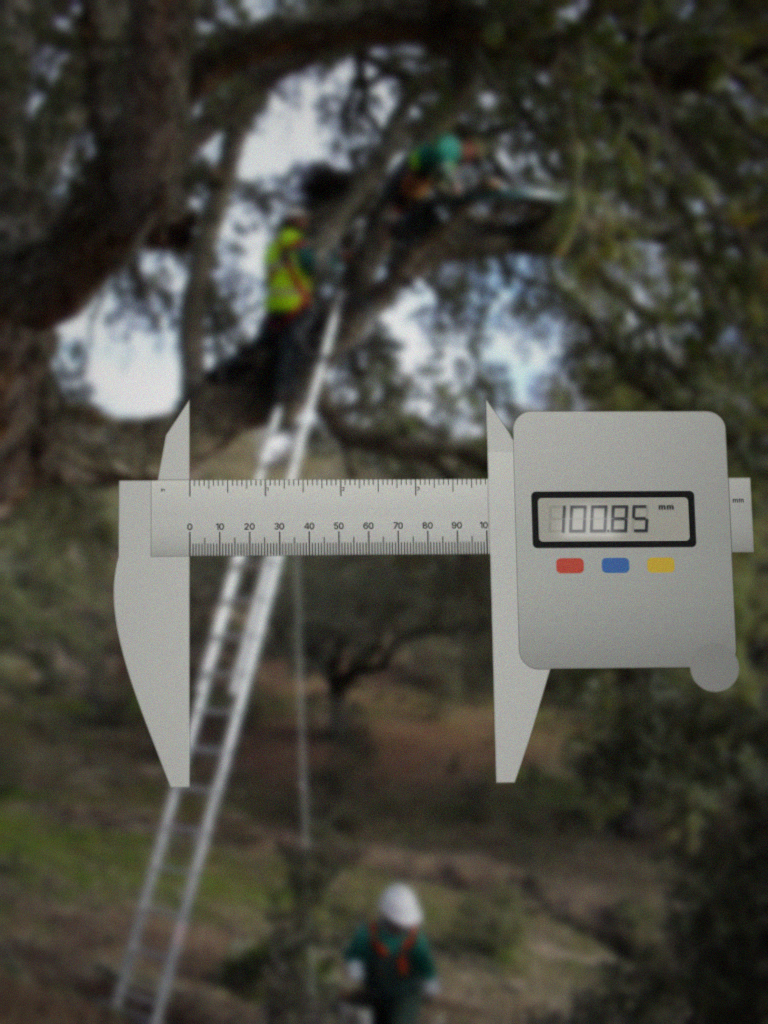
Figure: 100.85 mm
